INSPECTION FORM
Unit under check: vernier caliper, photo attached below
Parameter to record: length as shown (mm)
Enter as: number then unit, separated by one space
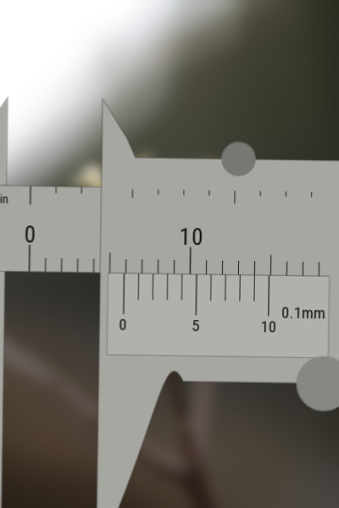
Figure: 5.9 mm
